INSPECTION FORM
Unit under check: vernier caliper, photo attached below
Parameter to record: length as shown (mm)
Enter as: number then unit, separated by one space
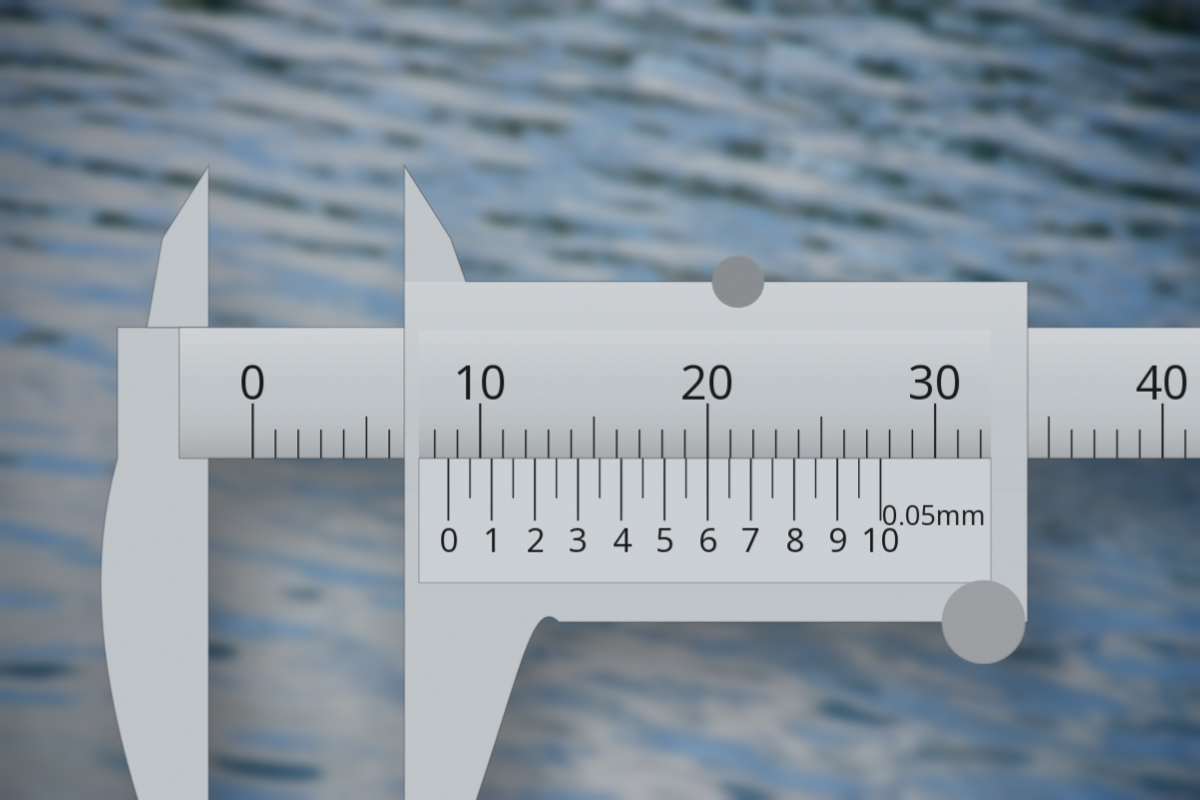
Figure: 8.6 mm
